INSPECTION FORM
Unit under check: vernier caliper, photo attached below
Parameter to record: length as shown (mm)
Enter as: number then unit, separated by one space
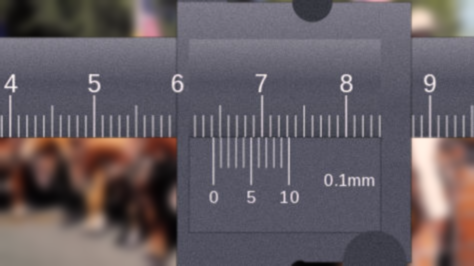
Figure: 64.2 mm
